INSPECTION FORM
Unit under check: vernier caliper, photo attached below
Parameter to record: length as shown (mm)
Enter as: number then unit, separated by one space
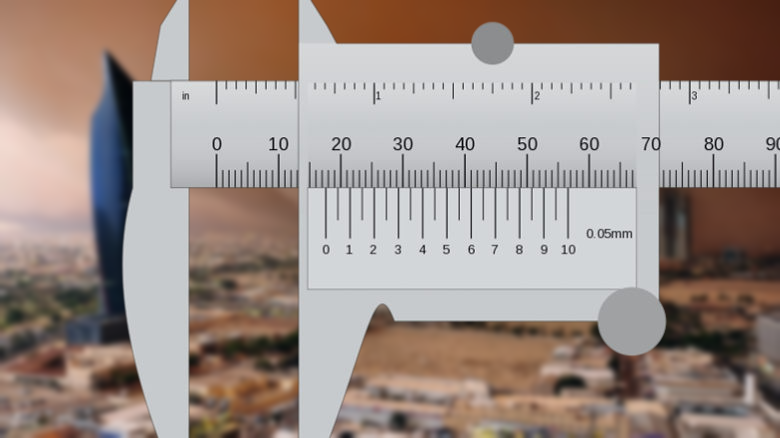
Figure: 17.6 mm
